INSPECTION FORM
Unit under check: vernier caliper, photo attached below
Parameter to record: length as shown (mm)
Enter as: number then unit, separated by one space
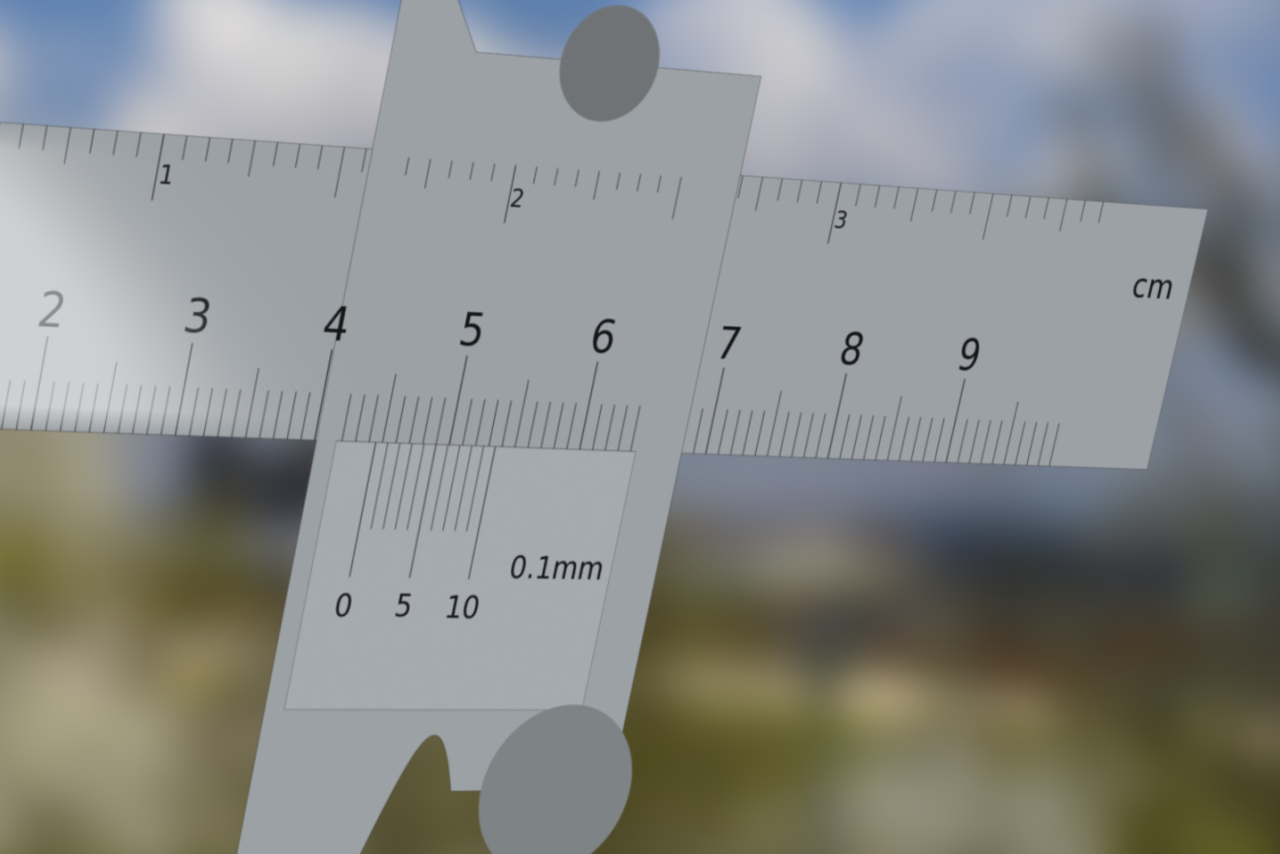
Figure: 44.5 mm
